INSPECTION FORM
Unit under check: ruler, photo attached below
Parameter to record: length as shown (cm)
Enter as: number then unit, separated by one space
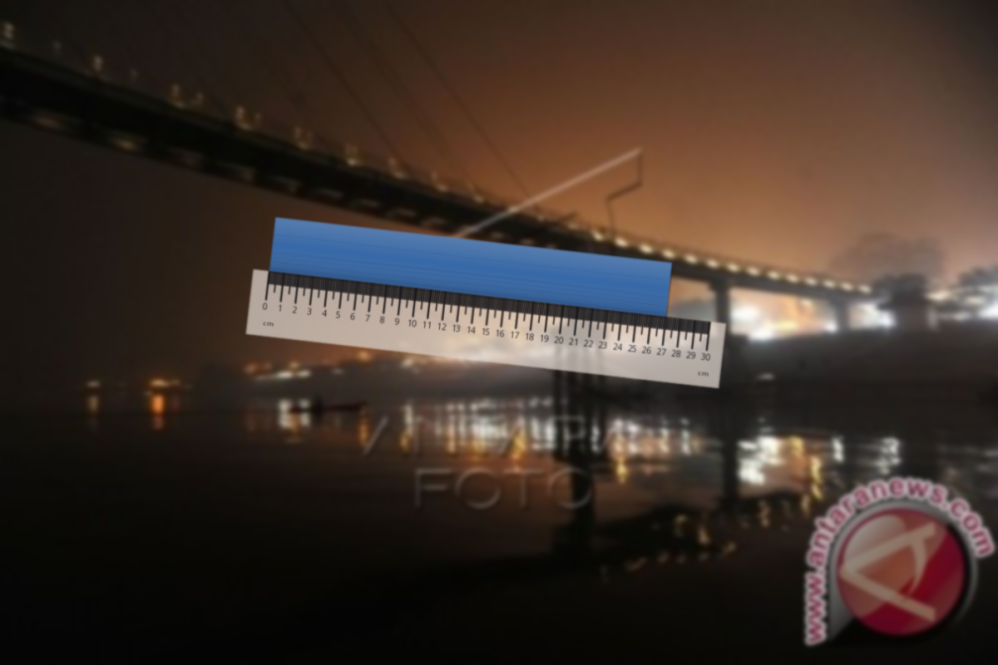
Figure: 27 cm
